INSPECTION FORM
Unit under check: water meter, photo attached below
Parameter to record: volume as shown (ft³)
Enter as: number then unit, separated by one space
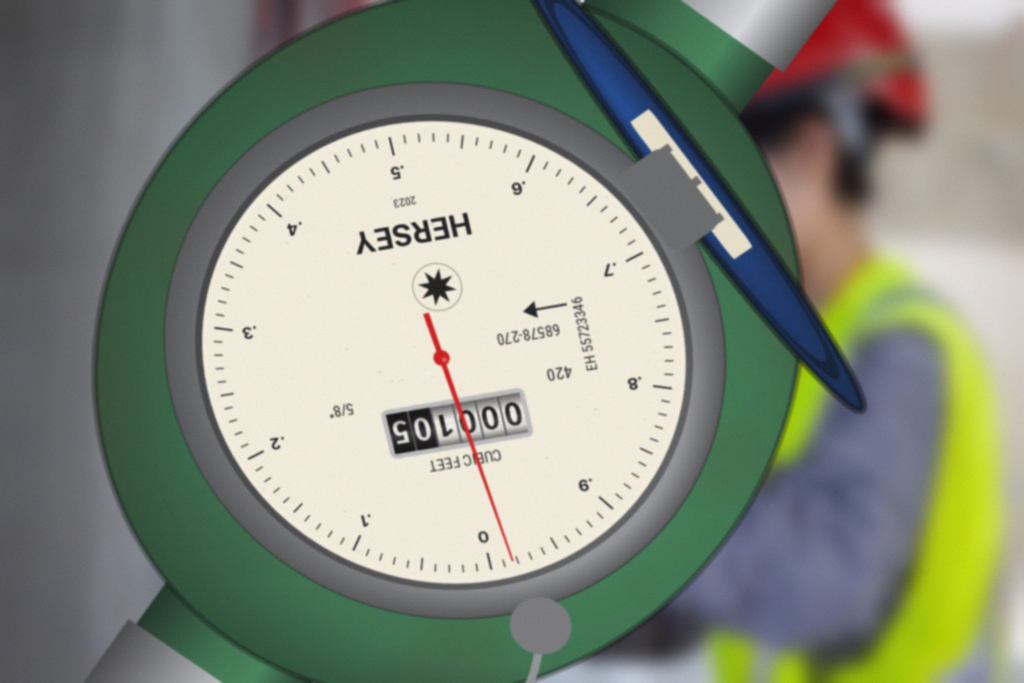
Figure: 104.98 ft³
